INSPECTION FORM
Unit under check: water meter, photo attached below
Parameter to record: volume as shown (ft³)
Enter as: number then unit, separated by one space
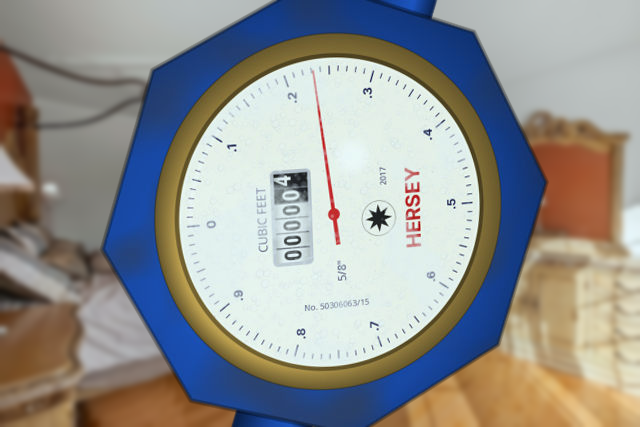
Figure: 4.23 ft³
